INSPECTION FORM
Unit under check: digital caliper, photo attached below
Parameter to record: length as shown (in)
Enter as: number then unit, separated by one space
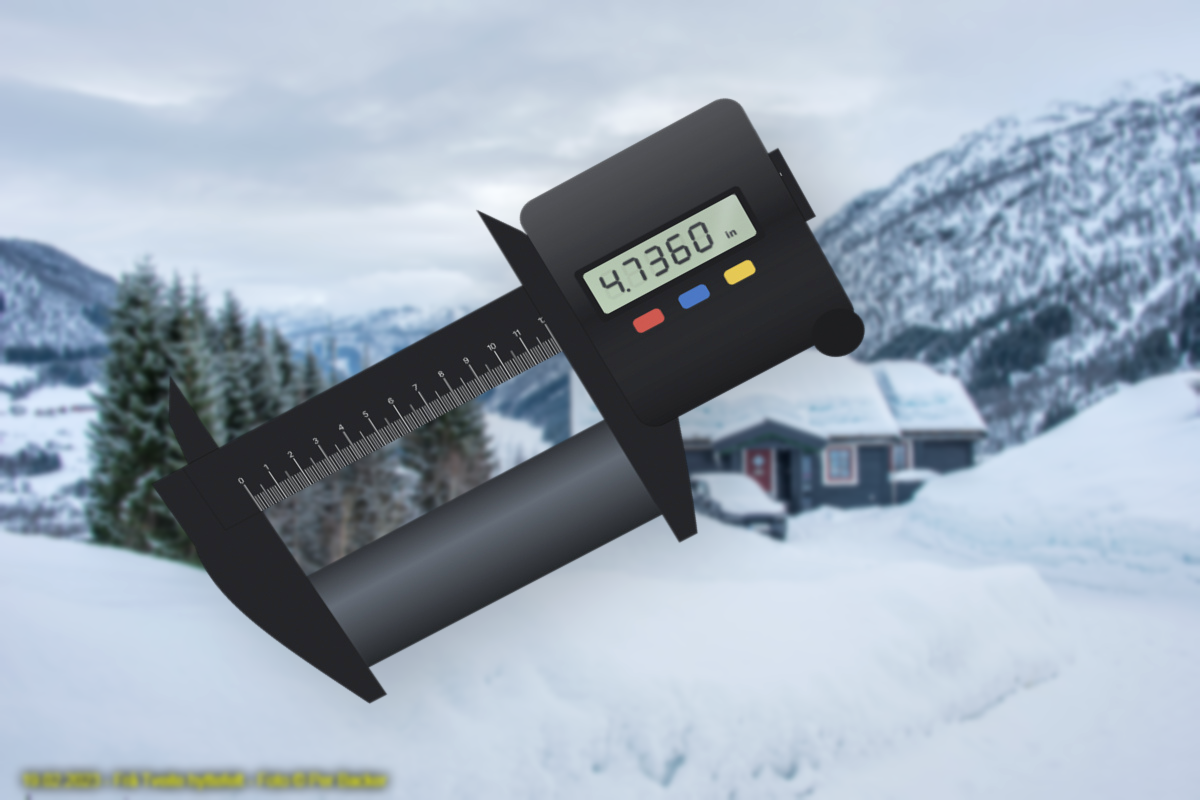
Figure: 4.7360 in
